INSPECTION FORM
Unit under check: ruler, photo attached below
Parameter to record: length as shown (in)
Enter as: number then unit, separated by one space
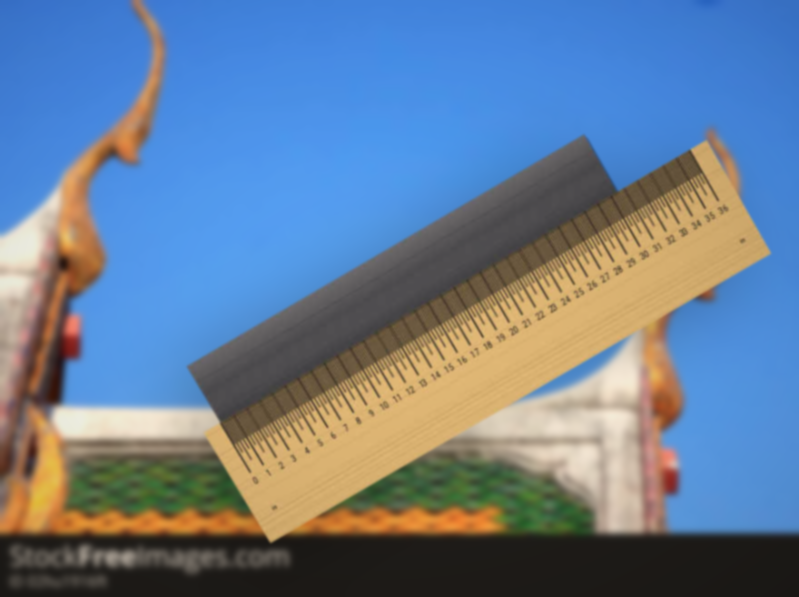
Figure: 30.5 in
